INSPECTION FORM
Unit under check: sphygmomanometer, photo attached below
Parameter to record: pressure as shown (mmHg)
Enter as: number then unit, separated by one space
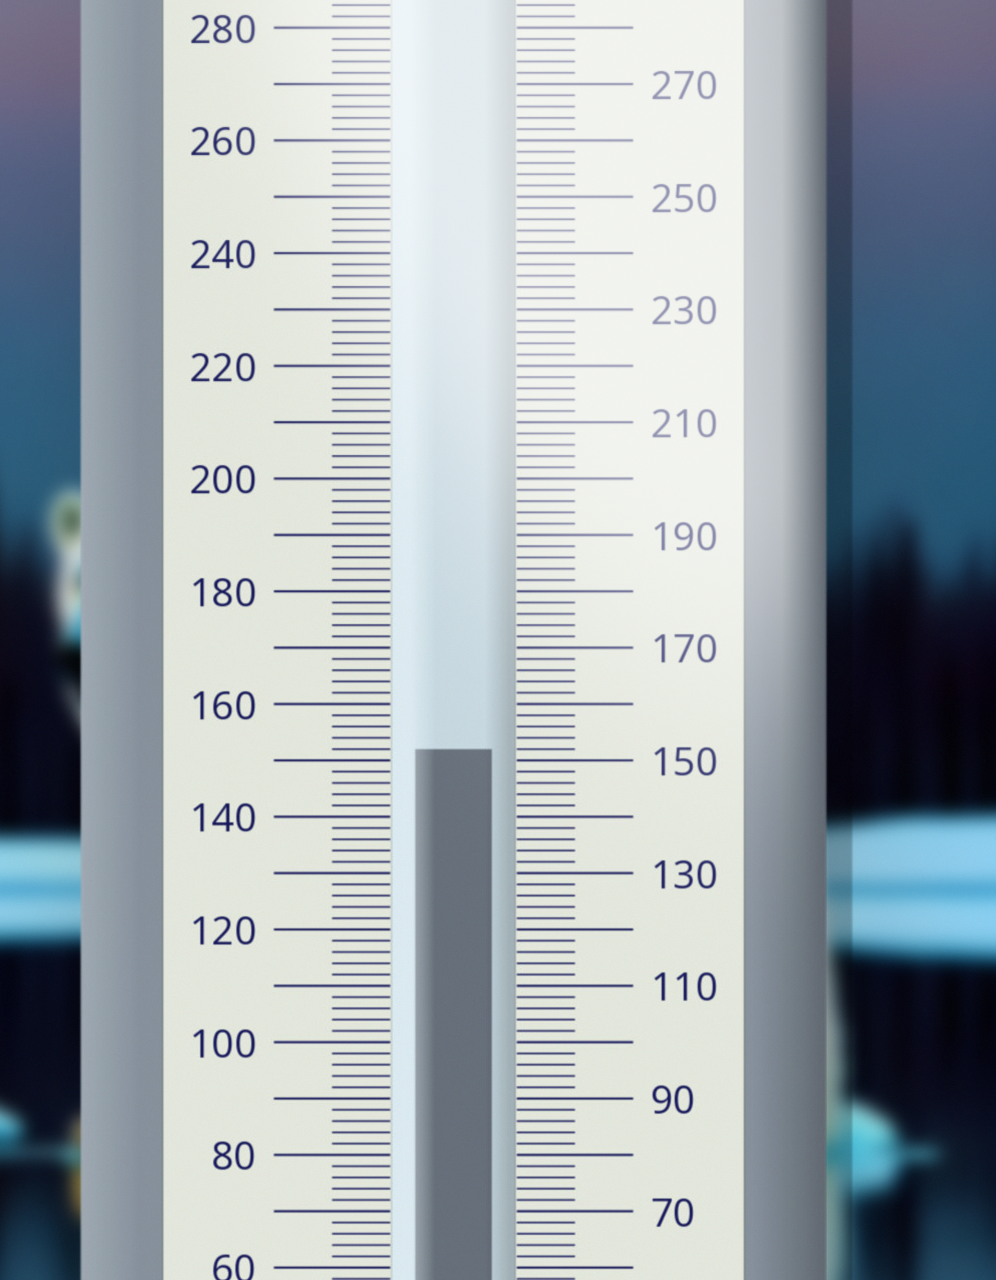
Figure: 152 mmHg
